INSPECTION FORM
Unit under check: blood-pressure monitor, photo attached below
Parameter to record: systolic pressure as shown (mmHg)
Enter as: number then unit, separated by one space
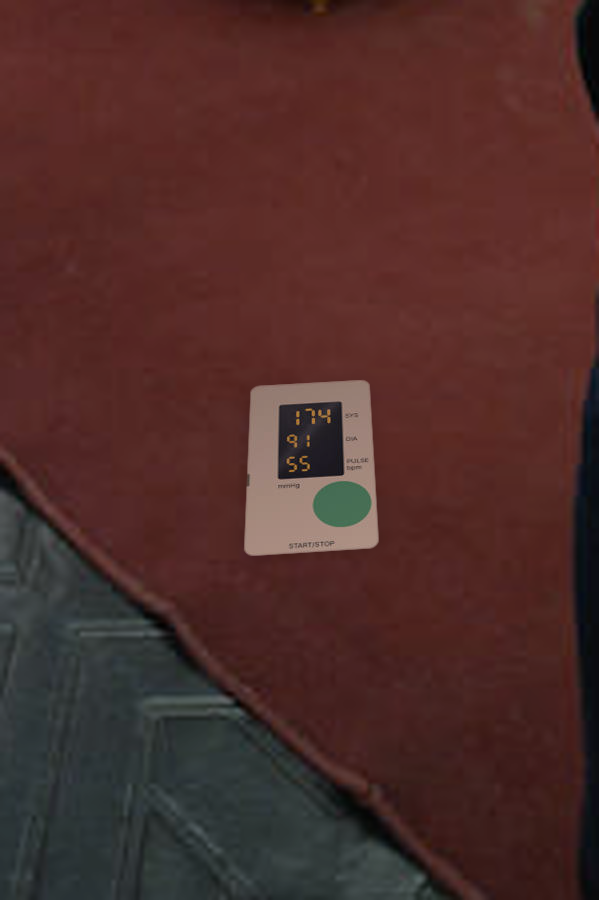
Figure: 174 mmHg
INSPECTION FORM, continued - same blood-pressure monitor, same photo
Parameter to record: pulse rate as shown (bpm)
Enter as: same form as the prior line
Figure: 55 bpm
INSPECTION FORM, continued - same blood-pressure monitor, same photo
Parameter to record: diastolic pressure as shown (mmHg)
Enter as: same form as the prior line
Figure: 91 mmHg
